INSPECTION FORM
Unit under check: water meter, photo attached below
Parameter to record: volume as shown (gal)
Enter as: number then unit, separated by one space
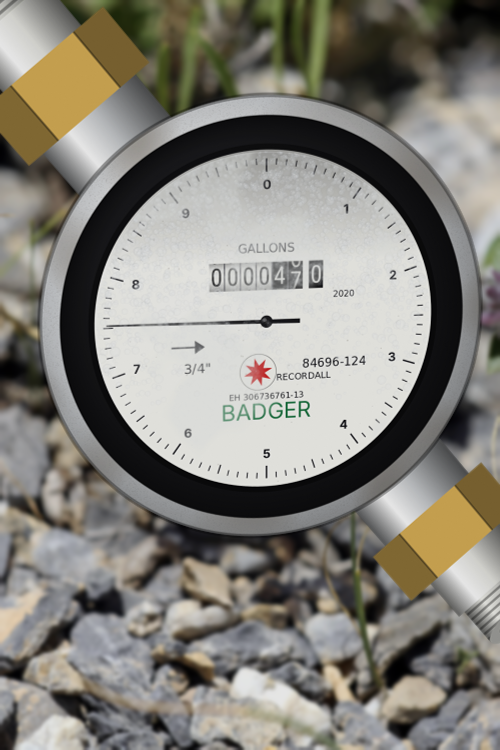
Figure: 467.5 gal
